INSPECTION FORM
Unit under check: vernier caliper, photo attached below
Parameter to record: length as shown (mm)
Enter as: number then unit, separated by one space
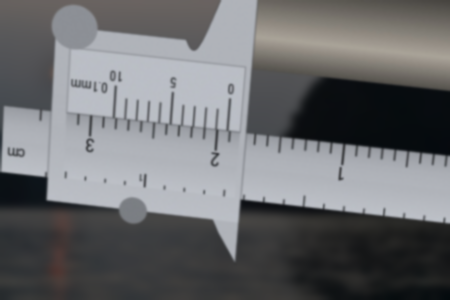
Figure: 19.2 mm
